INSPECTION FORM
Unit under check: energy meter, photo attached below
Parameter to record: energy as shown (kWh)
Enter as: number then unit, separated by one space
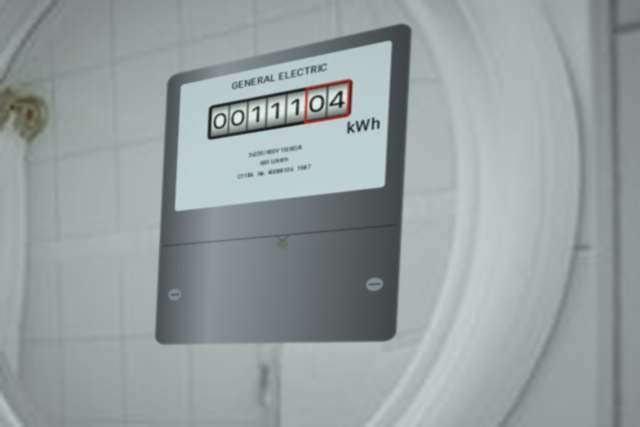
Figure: 111.04 kWh
